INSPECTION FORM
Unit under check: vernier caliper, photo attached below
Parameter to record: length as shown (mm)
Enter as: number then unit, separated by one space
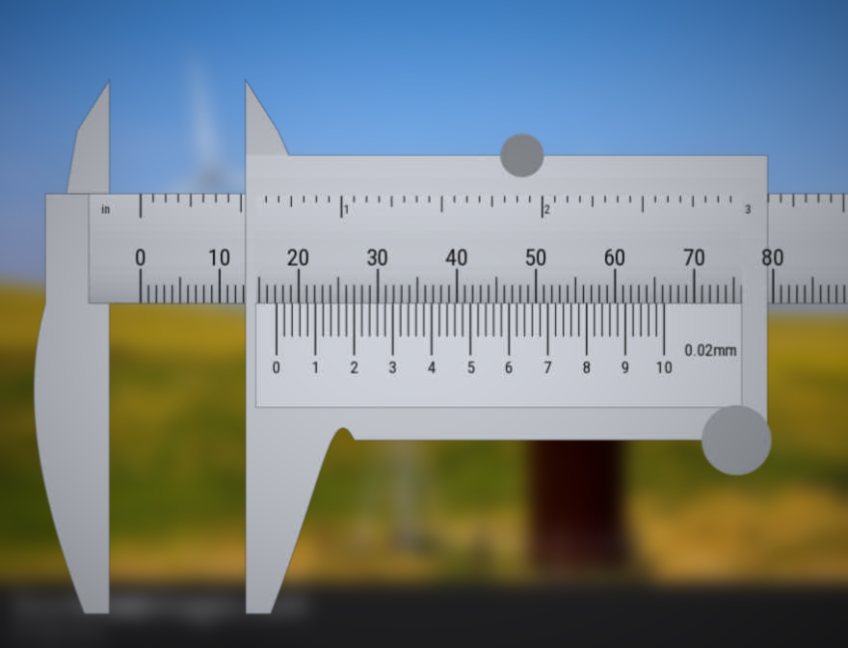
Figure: 17.2 mm
